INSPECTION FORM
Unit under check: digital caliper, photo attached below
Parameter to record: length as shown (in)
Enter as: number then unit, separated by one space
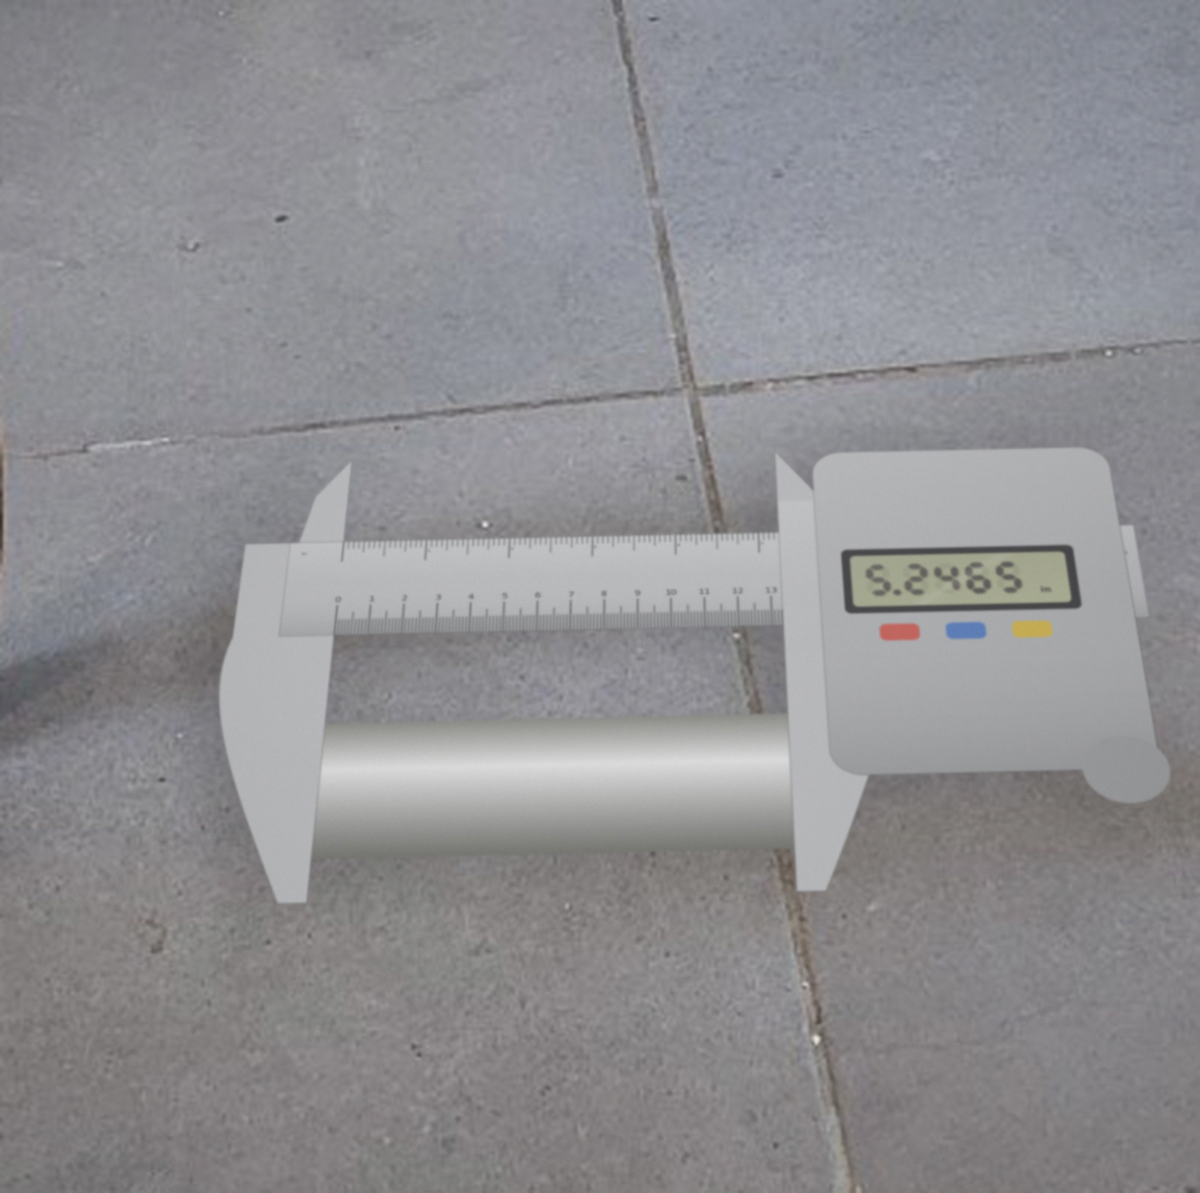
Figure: 5.2465 in
